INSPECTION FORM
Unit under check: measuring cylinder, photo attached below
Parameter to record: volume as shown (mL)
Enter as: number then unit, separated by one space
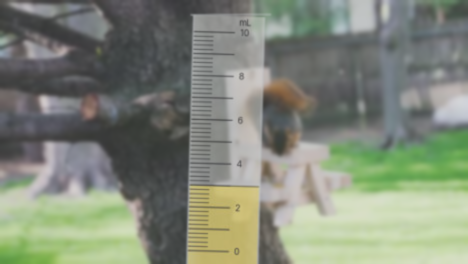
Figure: 3 mL
